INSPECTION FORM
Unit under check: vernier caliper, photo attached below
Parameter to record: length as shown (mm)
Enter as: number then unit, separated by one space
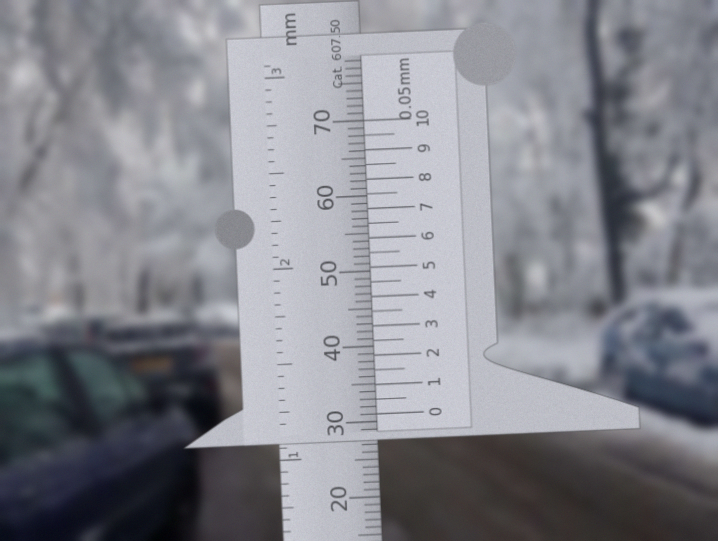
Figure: 31.0 mm
